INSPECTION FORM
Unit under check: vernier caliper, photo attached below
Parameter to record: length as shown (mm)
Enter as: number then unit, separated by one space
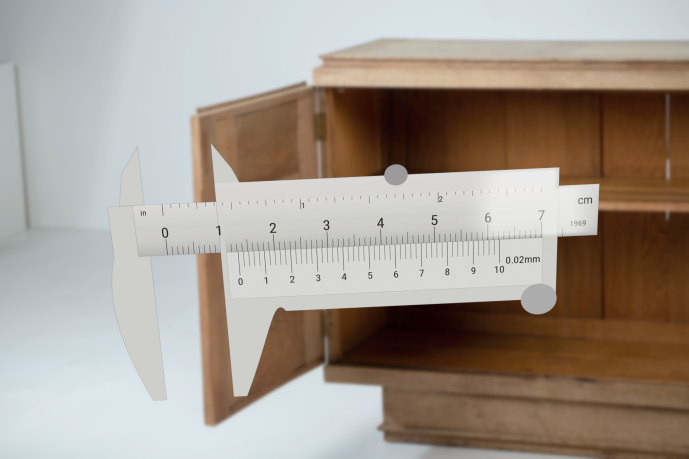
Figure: 13.2 mm
